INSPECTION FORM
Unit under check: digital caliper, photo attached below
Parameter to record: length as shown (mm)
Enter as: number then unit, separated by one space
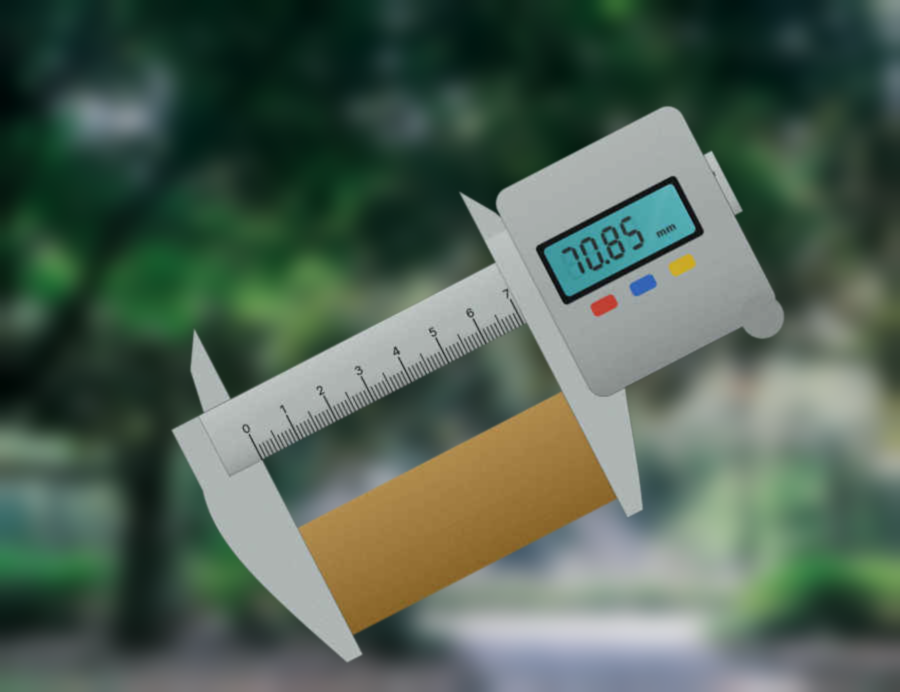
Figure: 70.85 mm
